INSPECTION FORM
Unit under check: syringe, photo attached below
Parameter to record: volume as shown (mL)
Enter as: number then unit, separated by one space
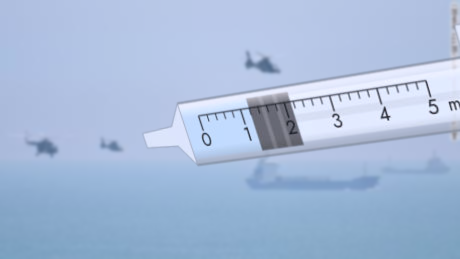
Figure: 1.2 mL
